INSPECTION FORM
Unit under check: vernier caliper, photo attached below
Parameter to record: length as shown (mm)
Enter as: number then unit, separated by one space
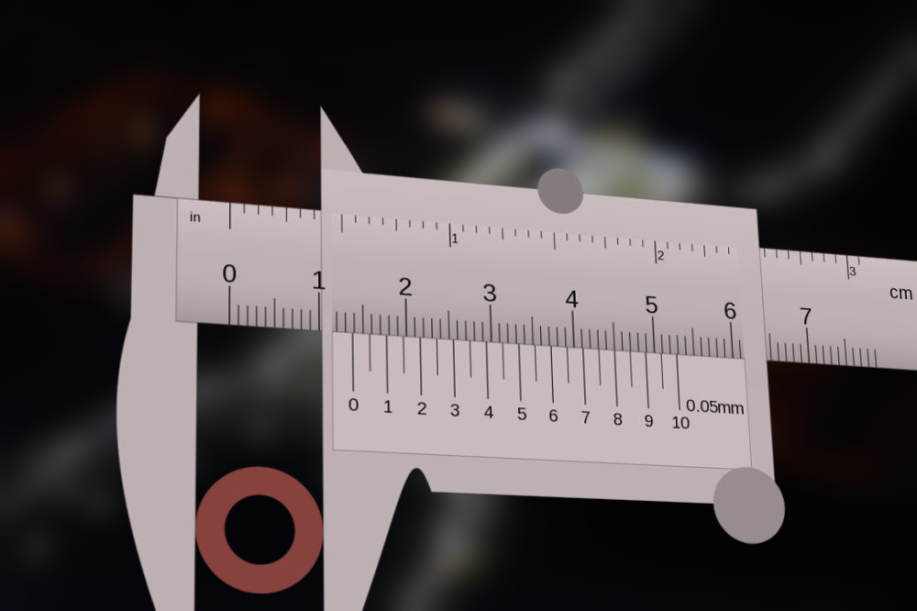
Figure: 13.8 mm
